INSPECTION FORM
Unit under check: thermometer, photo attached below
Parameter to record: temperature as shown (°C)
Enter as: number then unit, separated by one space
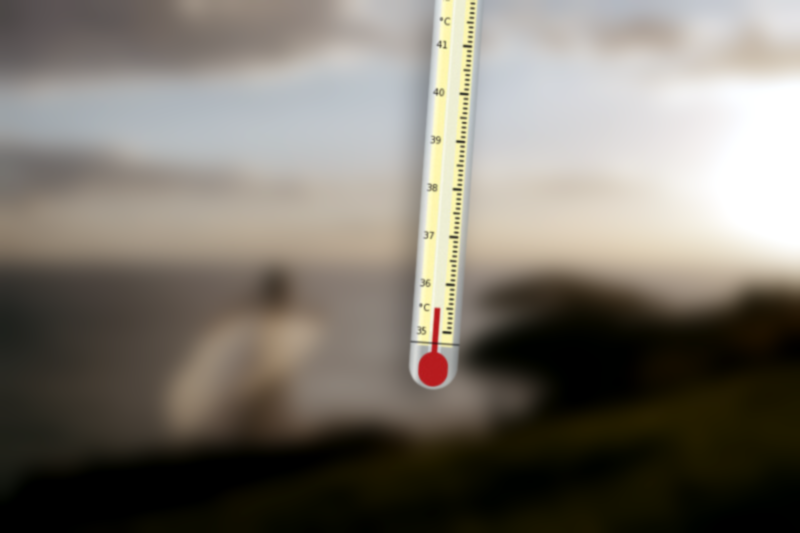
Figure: 35.5 °C
